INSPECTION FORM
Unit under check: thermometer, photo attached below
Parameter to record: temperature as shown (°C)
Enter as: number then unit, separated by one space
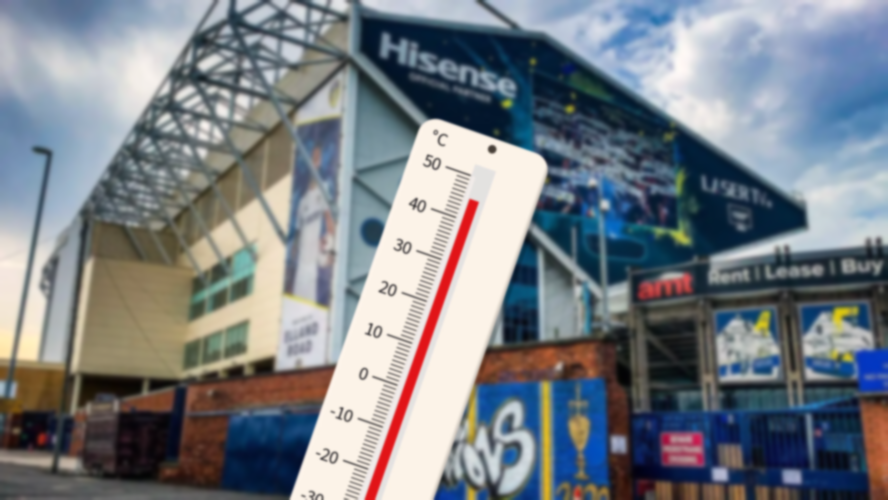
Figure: 45 °C
